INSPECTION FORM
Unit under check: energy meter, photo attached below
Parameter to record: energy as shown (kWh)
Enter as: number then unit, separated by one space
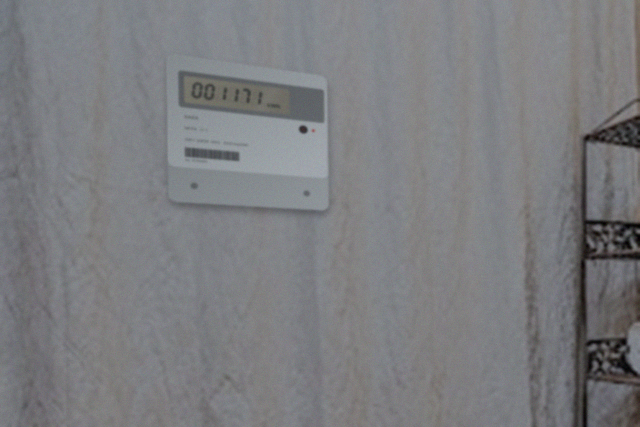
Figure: 1171 kWh
